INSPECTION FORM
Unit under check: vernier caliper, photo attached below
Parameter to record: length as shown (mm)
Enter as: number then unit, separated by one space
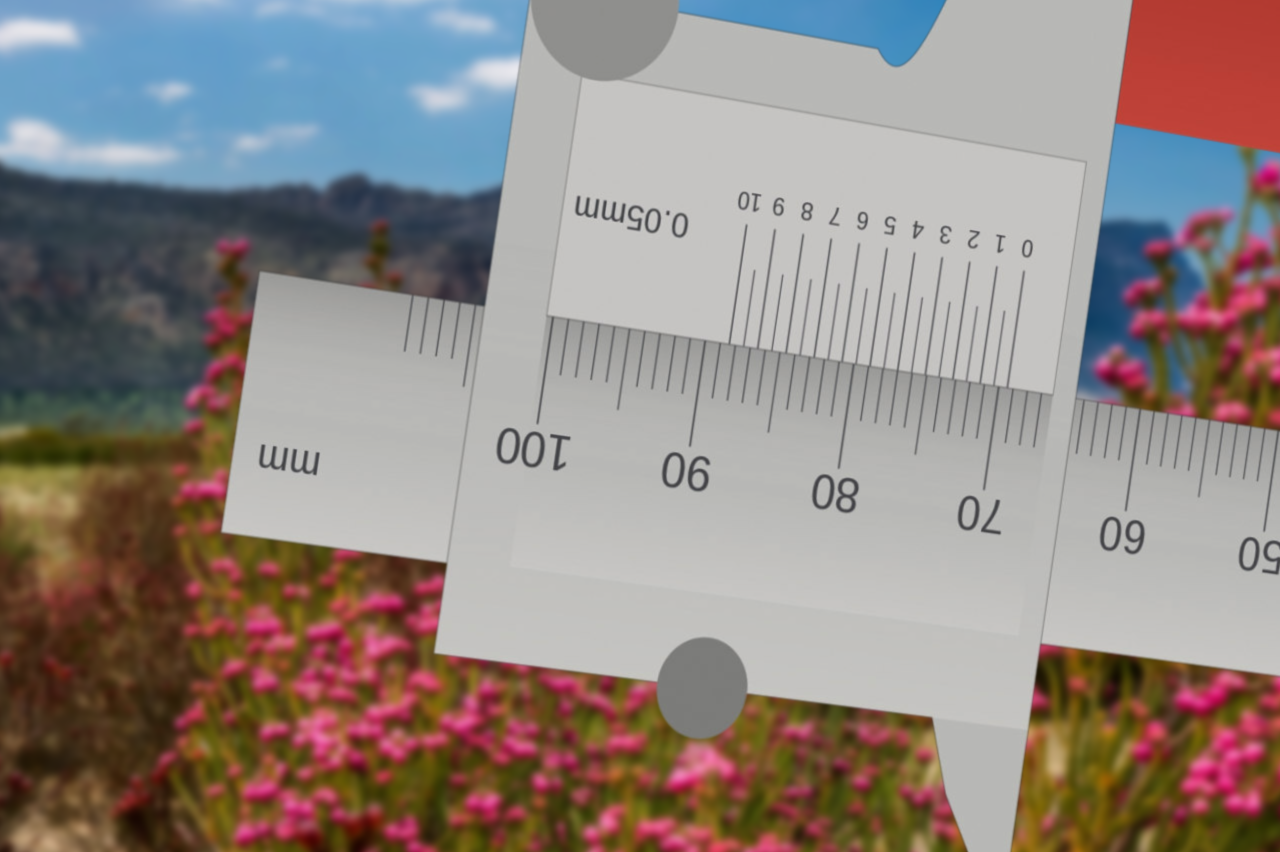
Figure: 69.4 mm
